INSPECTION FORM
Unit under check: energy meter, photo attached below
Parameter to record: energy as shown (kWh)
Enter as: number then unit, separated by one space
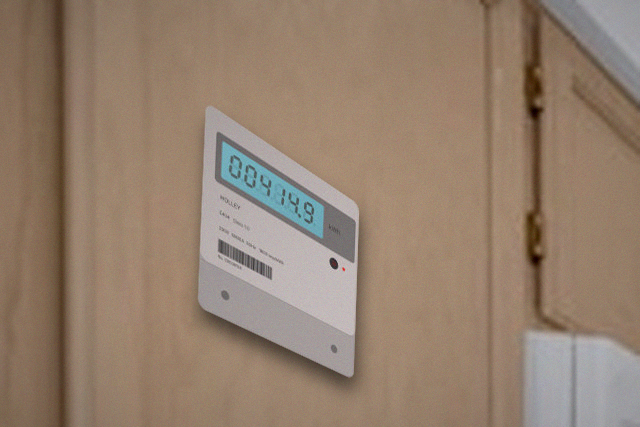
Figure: 414.9 kWh
